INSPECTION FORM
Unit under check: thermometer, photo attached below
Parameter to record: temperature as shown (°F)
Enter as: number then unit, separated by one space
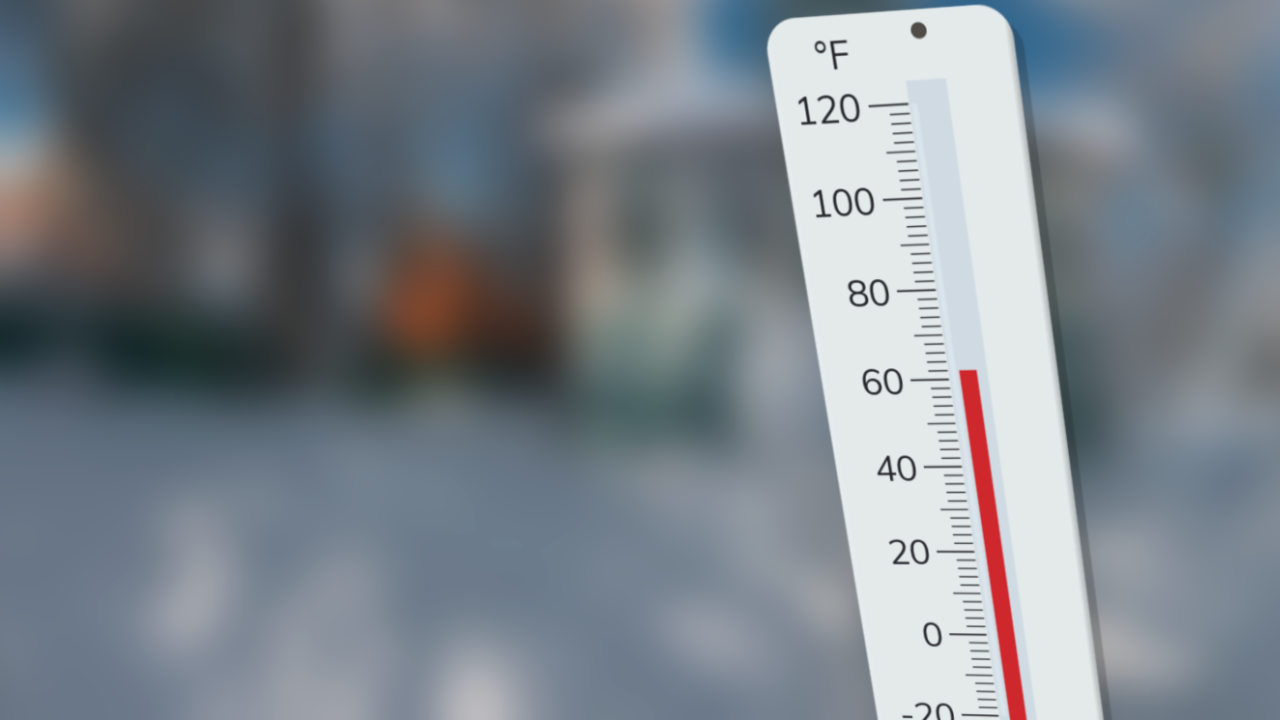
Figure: 62 °F
